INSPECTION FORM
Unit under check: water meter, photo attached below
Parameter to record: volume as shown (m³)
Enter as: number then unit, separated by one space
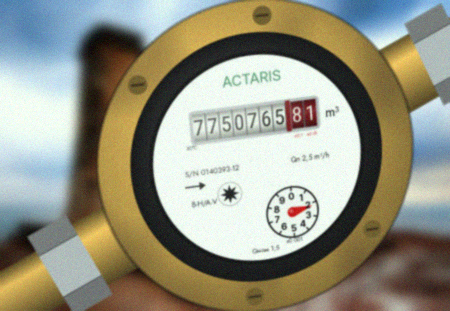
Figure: 7750765.812 m³
